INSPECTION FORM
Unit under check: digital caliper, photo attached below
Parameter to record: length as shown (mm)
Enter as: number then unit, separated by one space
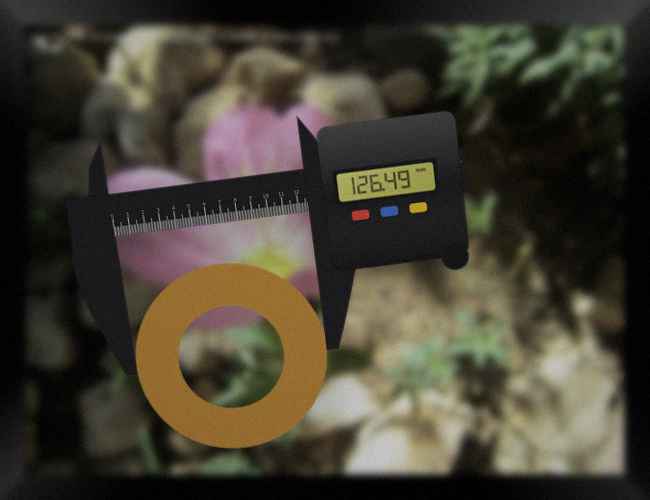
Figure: 126.49 mm
